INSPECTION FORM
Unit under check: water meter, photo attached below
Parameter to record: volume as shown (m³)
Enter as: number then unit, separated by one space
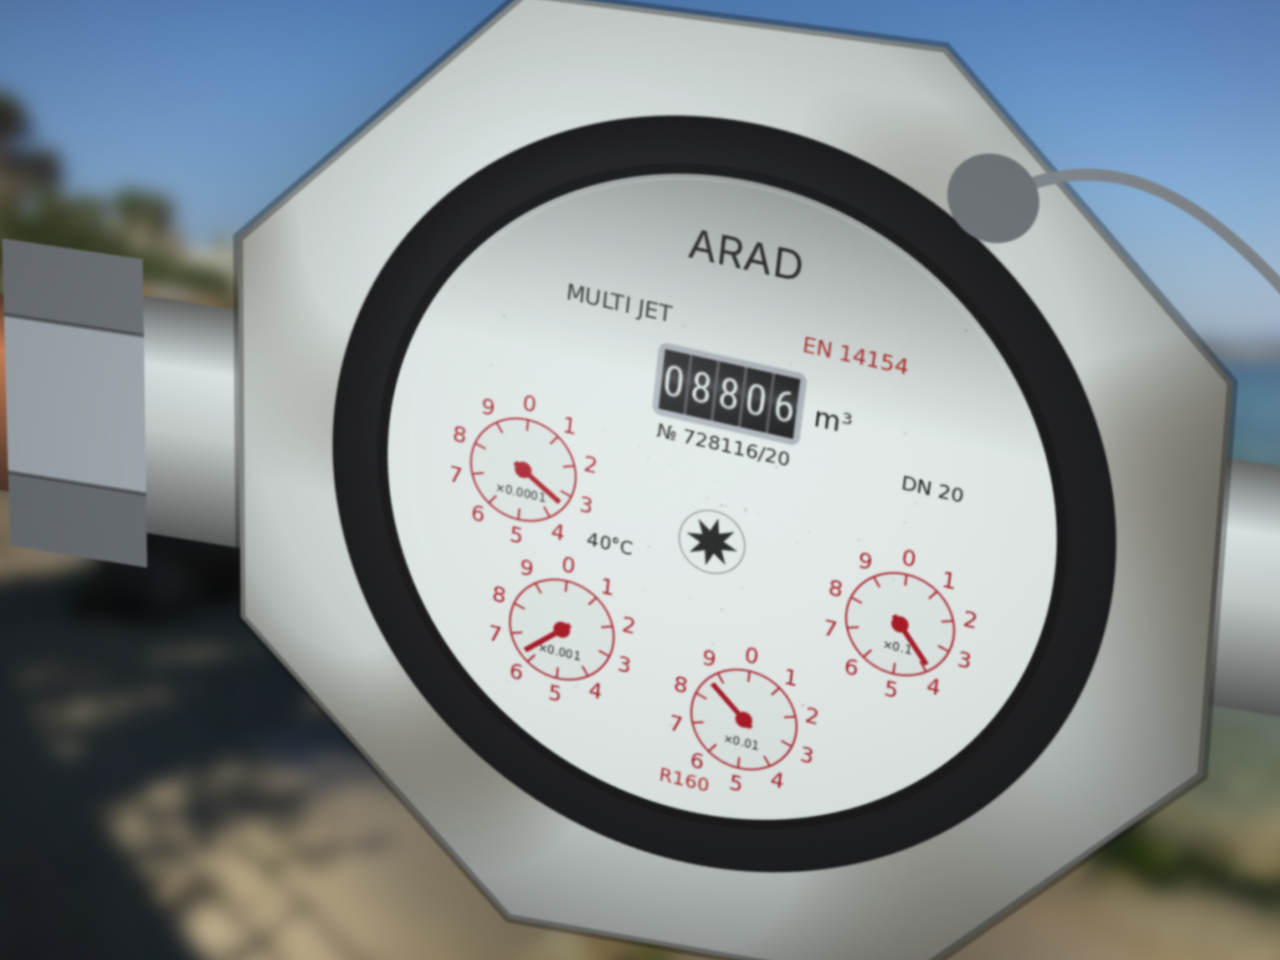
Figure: 8806.3863 m³
